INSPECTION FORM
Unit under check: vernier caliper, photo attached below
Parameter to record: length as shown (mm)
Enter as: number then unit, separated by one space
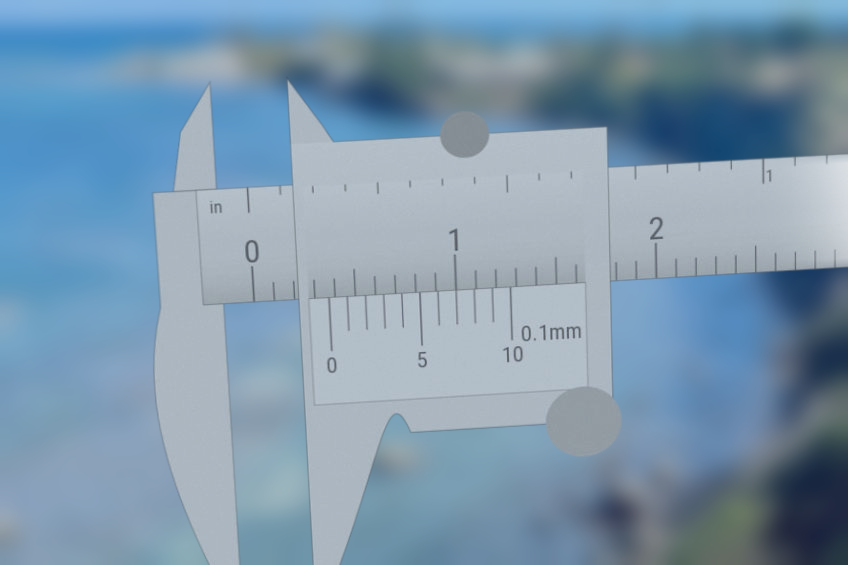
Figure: 3.7 mm
